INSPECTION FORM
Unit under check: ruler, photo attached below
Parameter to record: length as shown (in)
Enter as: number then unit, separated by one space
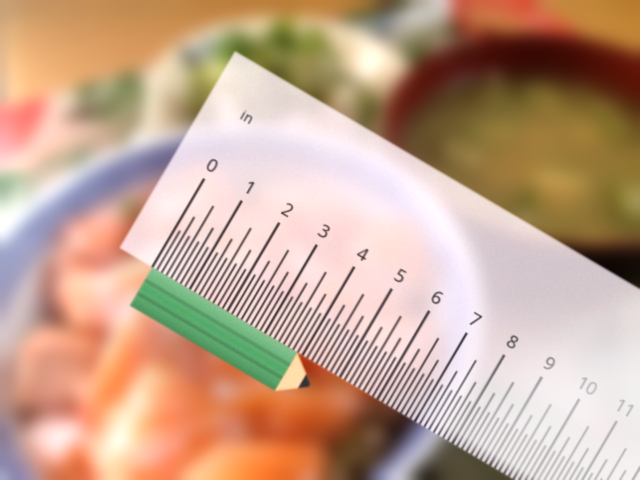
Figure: 4.5 in
